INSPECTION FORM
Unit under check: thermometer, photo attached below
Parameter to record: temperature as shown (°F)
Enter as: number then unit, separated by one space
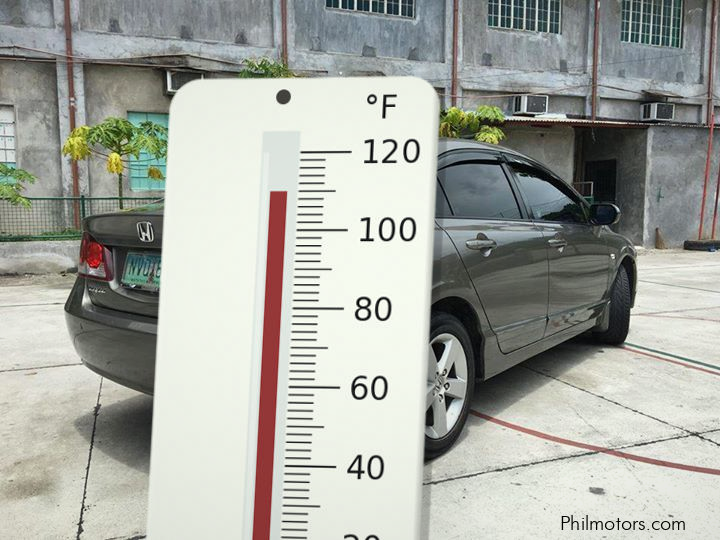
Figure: 110 °F
